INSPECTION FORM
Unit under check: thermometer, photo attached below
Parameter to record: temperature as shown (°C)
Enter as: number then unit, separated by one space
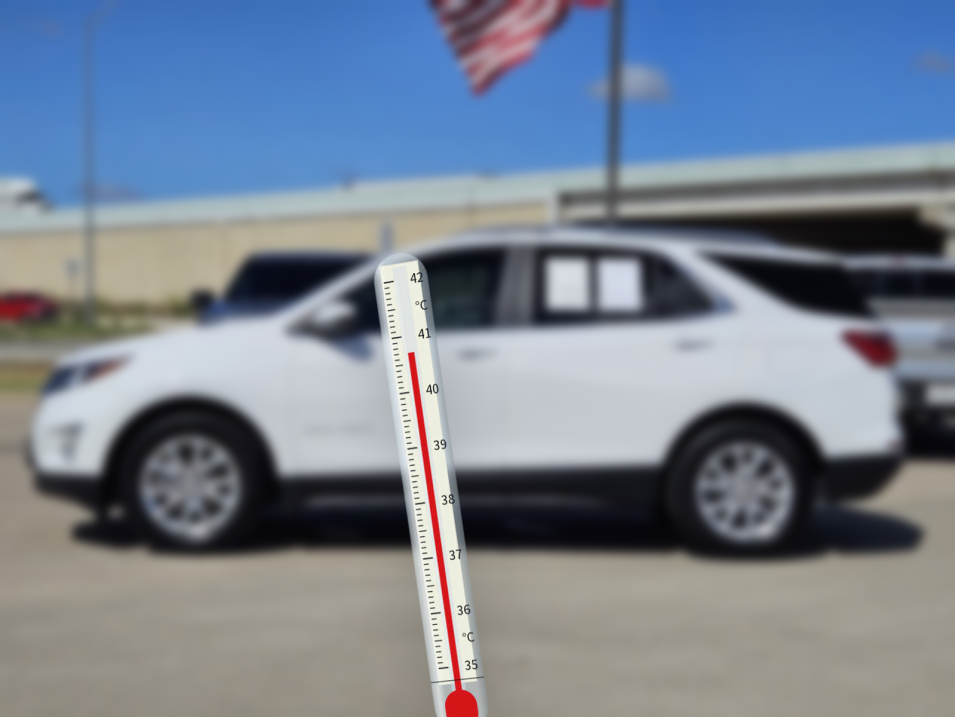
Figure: 40.7 °C
